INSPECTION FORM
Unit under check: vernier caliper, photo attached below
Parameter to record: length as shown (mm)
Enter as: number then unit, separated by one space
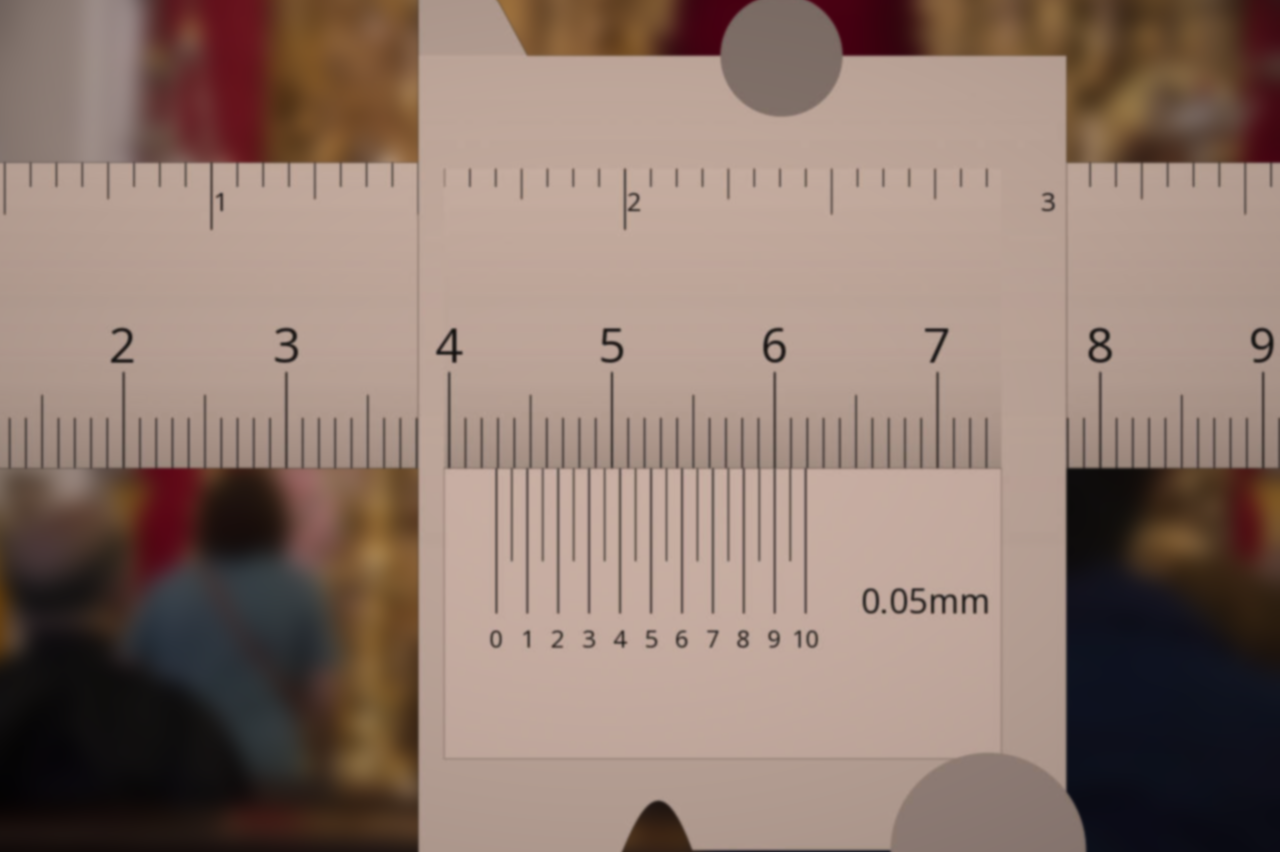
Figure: 42.9 mm
